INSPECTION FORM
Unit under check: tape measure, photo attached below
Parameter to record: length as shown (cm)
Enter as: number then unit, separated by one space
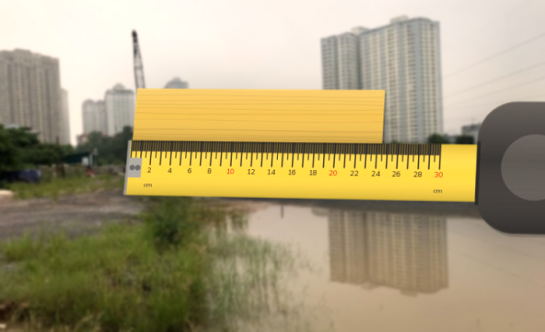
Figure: 24.5 cm
